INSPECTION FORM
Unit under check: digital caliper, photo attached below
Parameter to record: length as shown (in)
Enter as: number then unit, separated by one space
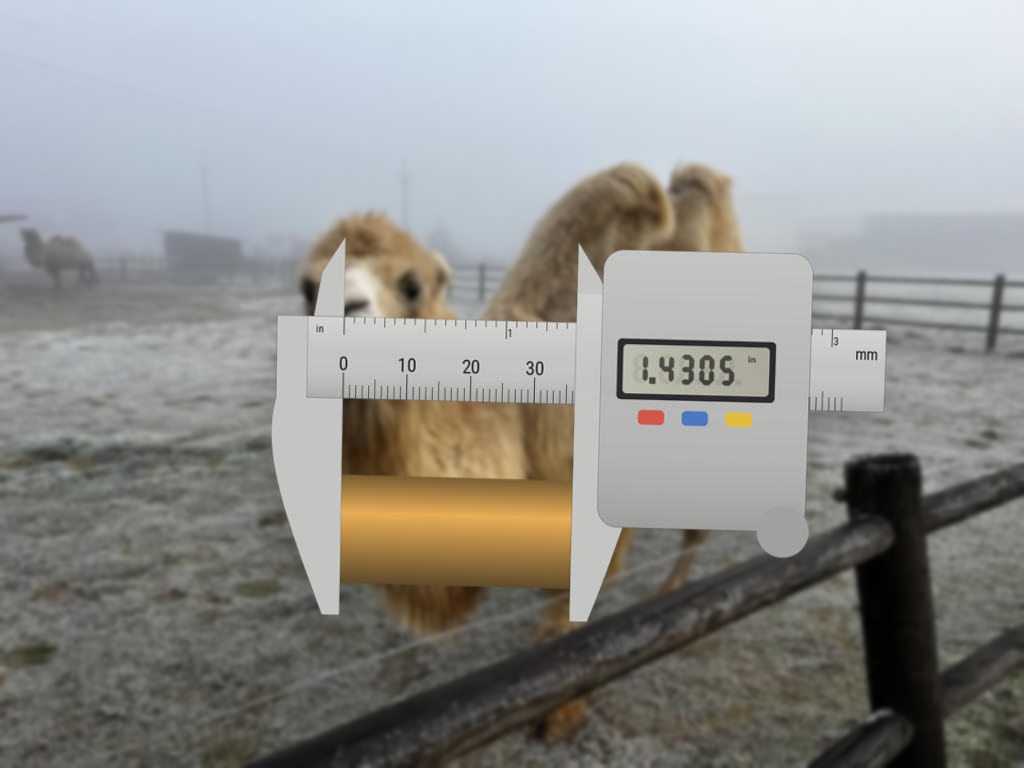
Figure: 1.4305 in
